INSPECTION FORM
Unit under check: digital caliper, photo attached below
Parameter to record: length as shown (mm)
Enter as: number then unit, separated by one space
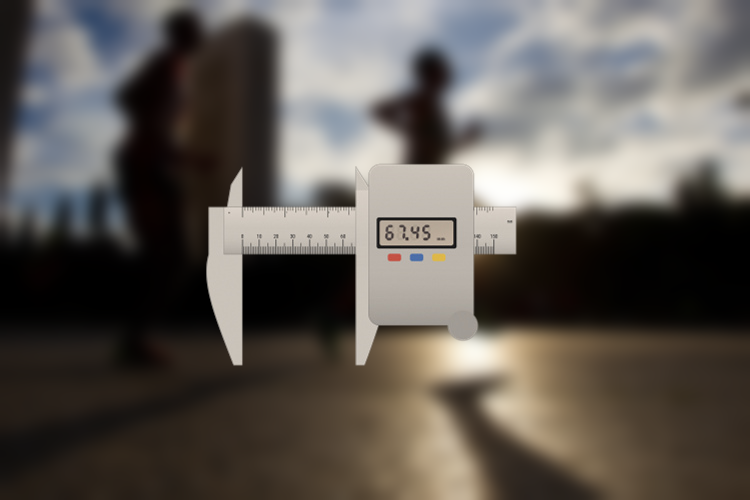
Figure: 67.45 mm
